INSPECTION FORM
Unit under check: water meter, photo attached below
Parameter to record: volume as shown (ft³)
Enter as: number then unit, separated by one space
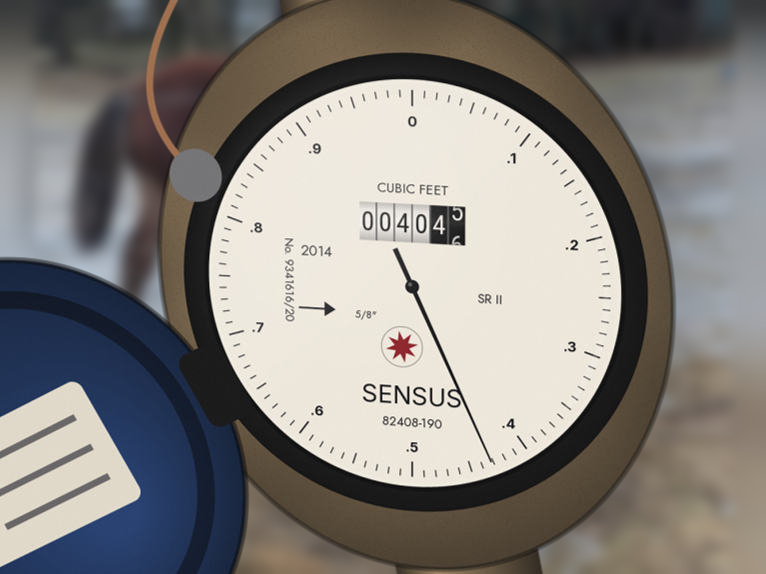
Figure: 4045.43 ft³
